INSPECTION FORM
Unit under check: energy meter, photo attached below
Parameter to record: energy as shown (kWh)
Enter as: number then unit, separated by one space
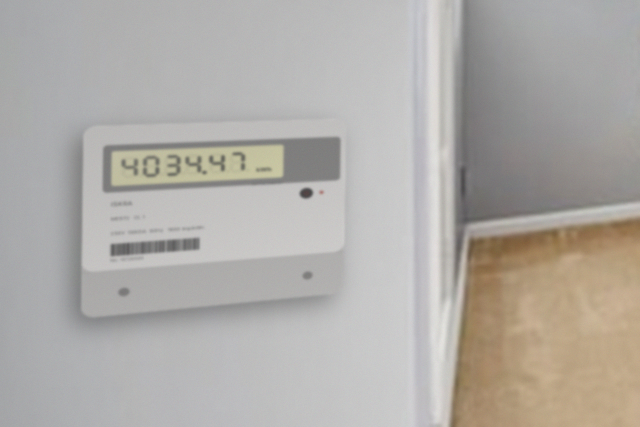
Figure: 4034.47 kWh
